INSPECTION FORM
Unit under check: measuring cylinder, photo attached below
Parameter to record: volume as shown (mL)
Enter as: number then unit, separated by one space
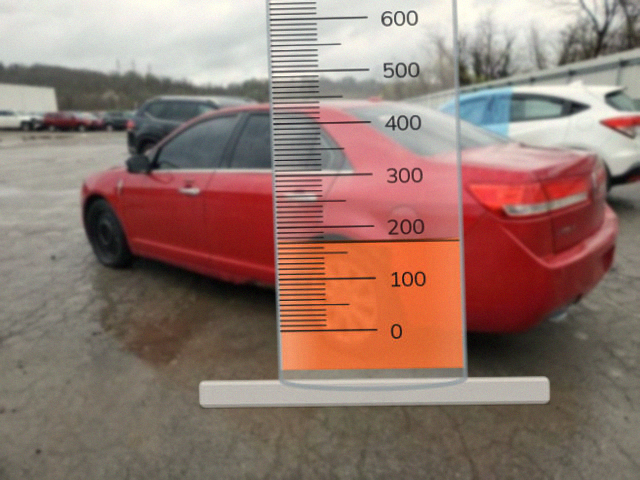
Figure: 170 mL
